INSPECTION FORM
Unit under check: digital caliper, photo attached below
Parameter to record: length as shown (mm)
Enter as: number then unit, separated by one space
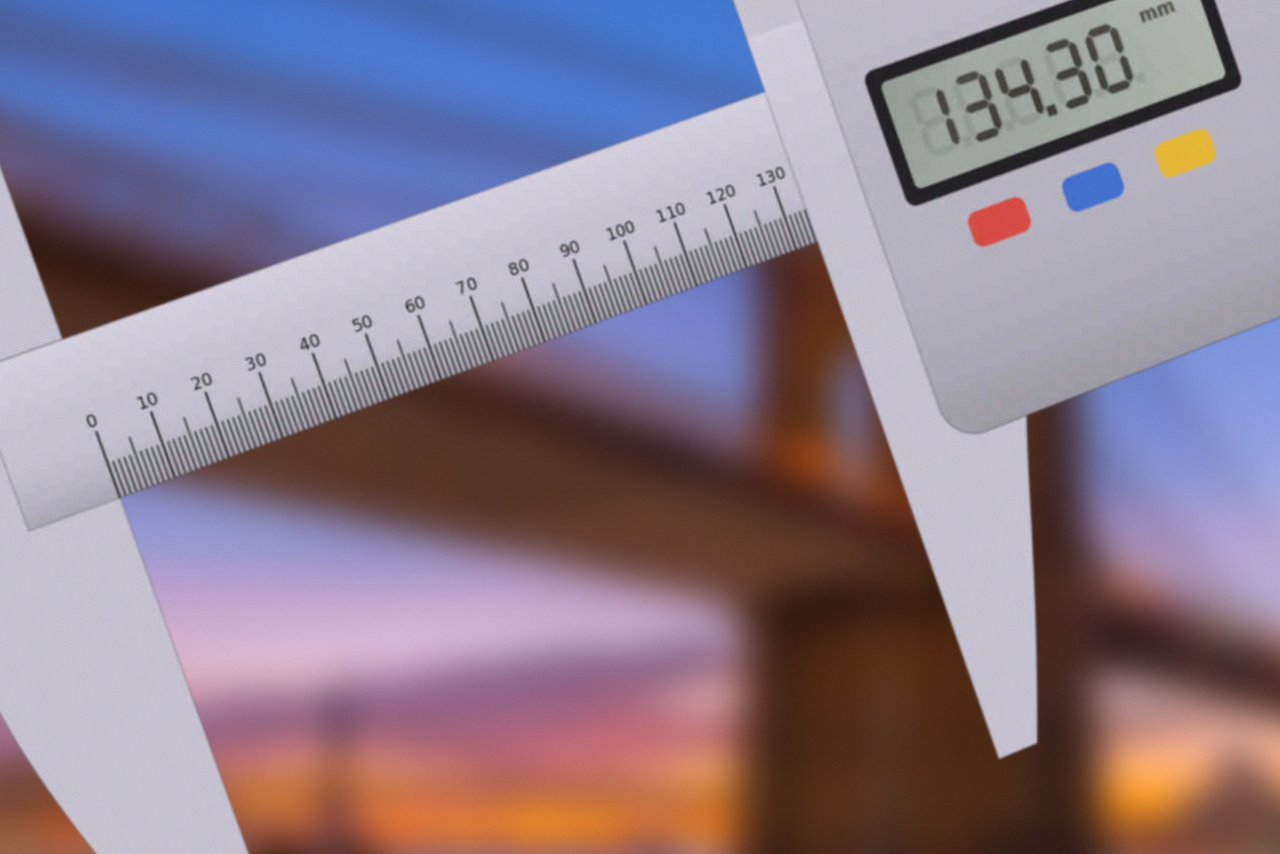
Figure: 134.30 mm
